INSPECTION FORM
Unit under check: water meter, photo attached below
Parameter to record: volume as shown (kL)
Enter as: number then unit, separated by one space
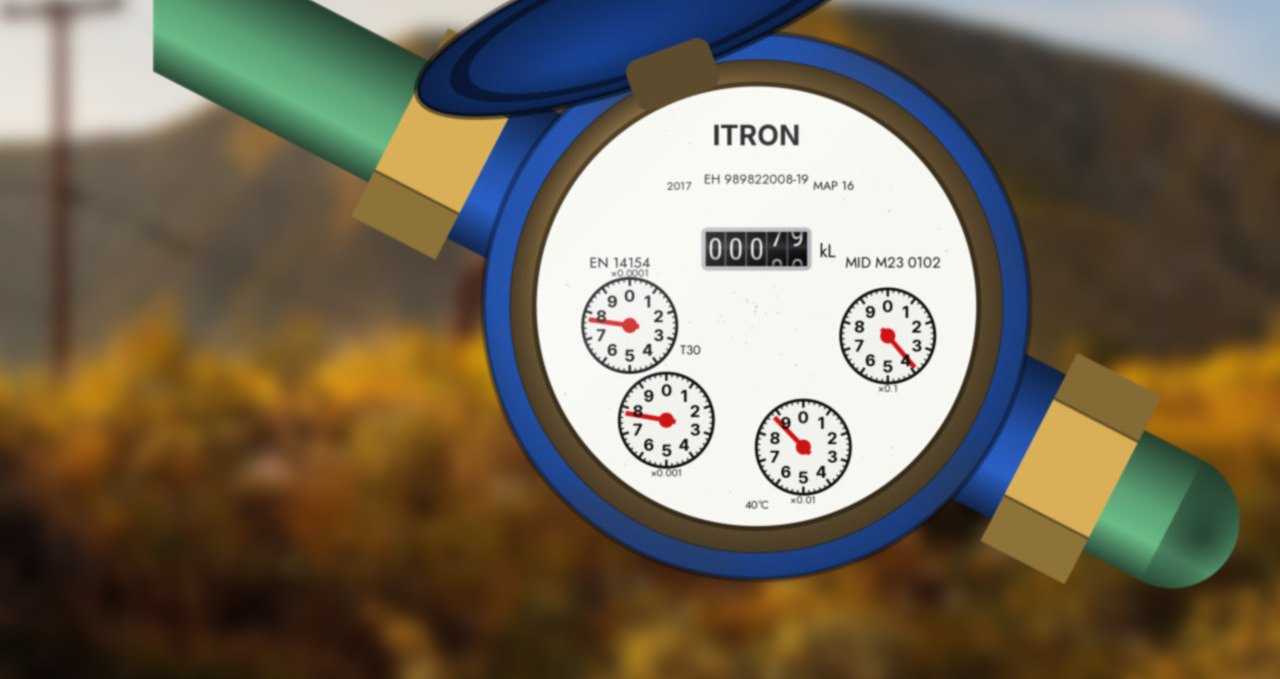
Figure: 79.3877 kL
